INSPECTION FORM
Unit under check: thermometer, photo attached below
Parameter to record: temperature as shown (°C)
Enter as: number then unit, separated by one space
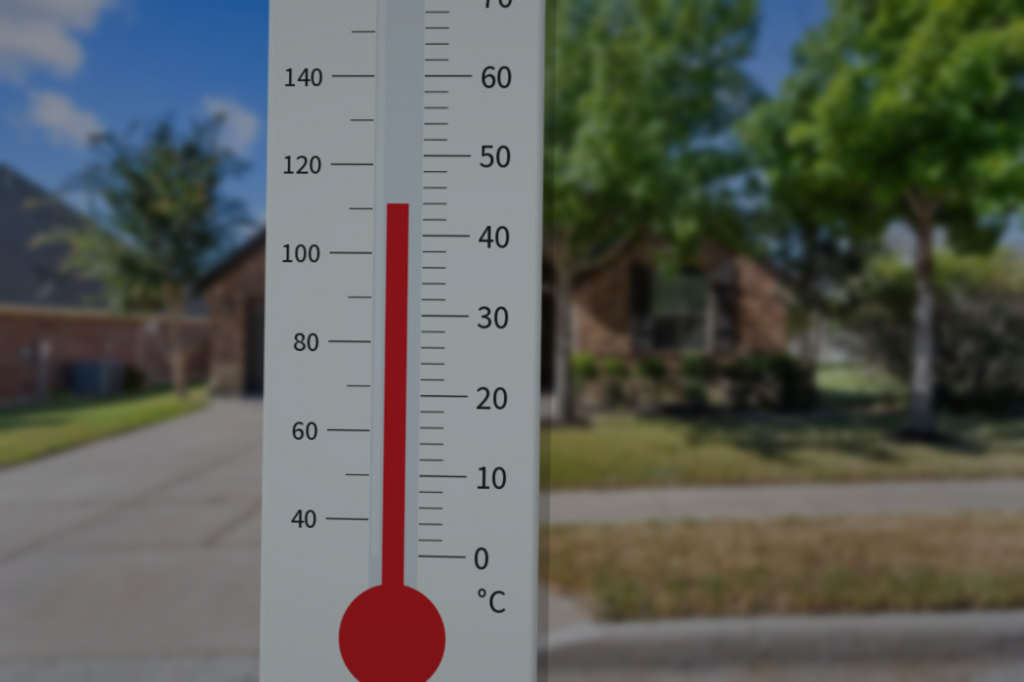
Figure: 44 °C
